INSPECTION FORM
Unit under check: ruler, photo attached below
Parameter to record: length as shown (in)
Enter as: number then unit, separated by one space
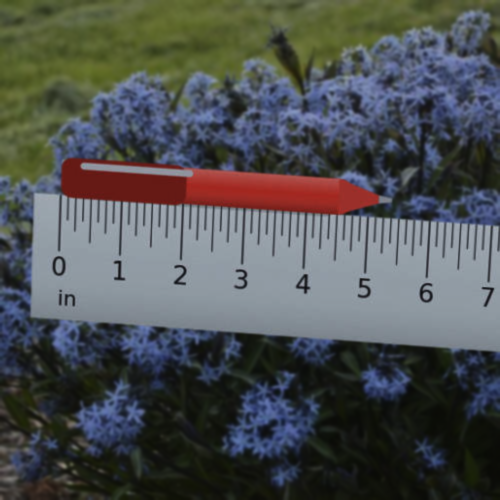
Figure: 5.375 in
